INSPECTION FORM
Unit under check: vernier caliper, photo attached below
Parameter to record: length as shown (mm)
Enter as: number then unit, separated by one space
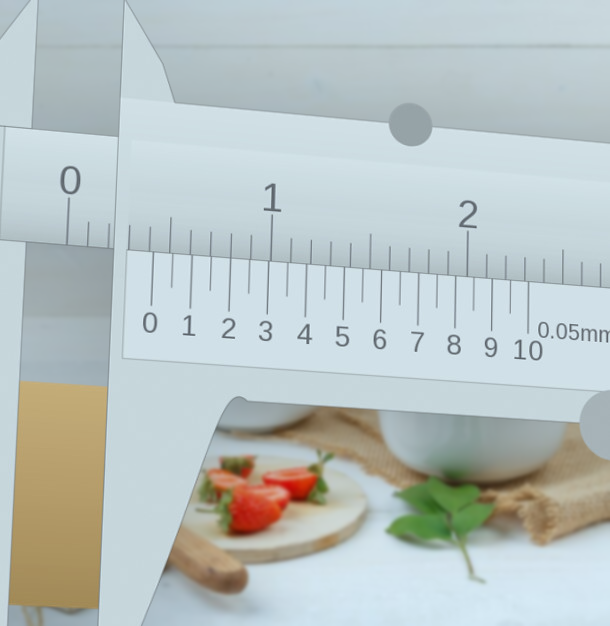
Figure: 4.2 mm
